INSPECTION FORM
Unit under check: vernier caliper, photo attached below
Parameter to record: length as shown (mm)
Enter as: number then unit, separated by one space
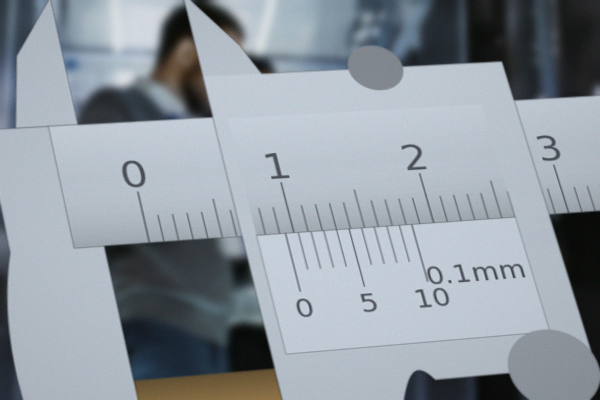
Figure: 9.4 mm
